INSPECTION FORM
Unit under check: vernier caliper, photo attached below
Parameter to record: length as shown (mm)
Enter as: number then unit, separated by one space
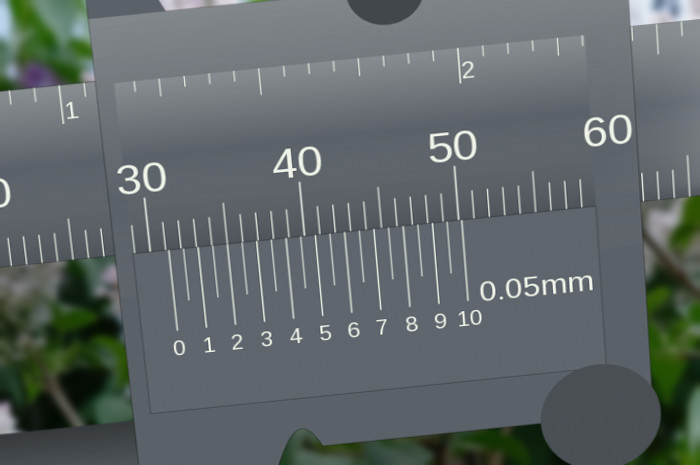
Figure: 31.2 mm
